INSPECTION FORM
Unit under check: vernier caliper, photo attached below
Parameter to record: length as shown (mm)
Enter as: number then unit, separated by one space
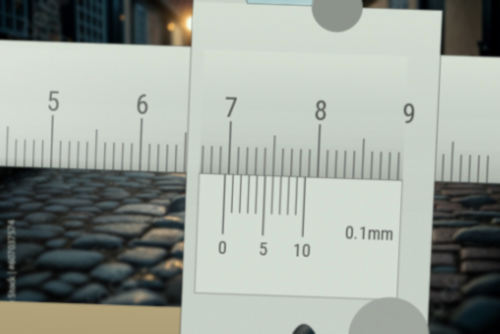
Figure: 69.6 mm
